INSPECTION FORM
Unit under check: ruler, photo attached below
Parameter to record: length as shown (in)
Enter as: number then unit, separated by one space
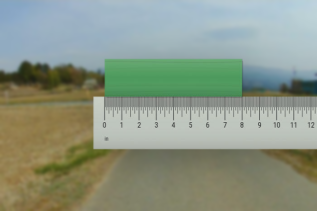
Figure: 8 in
